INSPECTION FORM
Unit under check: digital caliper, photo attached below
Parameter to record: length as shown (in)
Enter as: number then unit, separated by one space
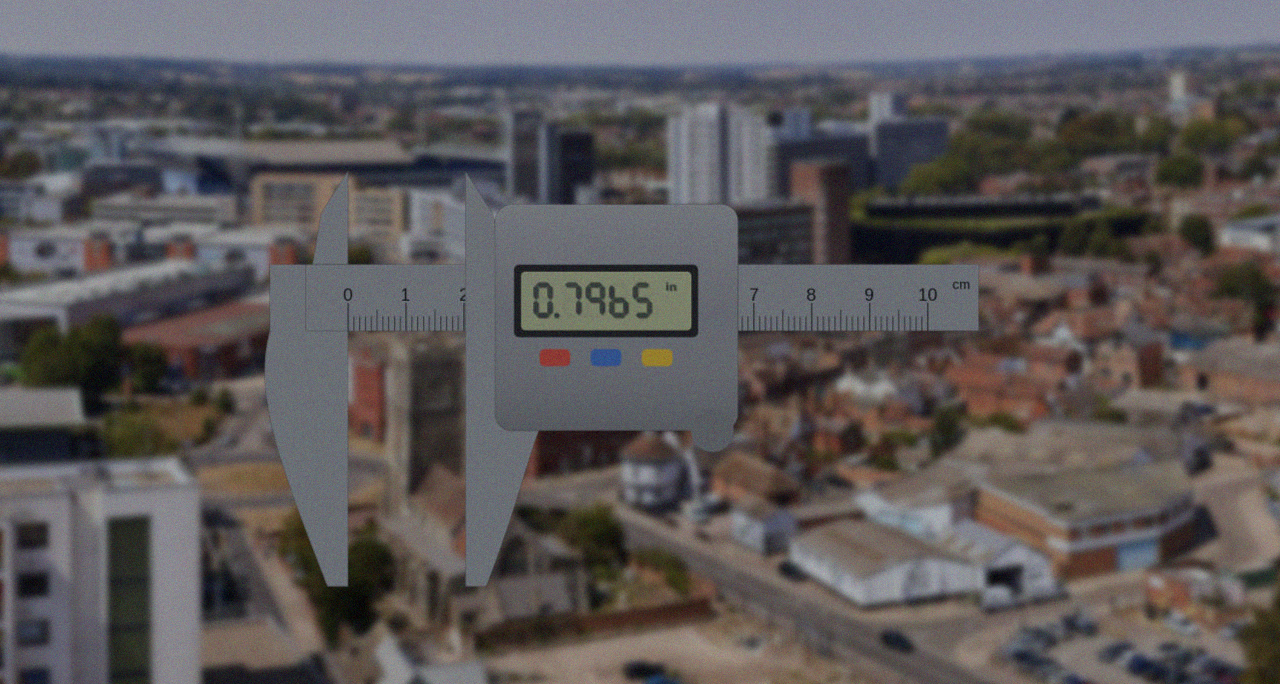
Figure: 0.7965 in
